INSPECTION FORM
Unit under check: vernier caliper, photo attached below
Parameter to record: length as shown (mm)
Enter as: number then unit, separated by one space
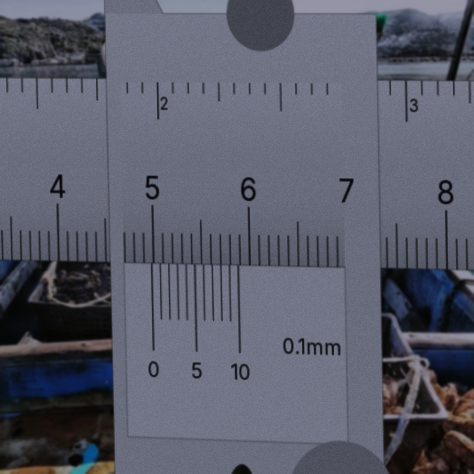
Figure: 49.8 mm
